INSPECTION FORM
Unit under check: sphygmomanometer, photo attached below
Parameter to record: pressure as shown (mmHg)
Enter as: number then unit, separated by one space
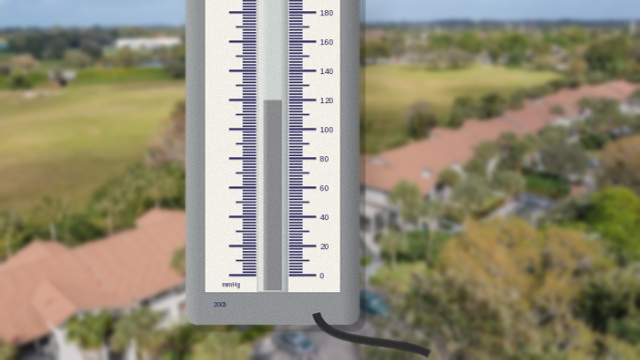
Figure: 120 mmHg
